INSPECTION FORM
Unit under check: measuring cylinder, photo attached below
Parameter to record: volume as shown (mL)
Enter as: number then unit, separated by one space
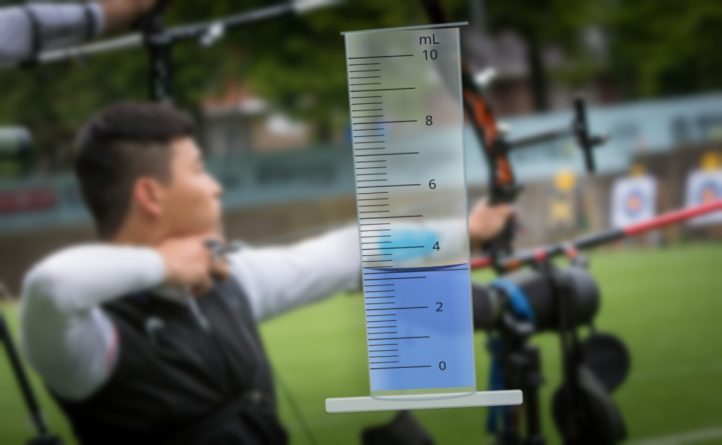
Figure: 3.2 mL
